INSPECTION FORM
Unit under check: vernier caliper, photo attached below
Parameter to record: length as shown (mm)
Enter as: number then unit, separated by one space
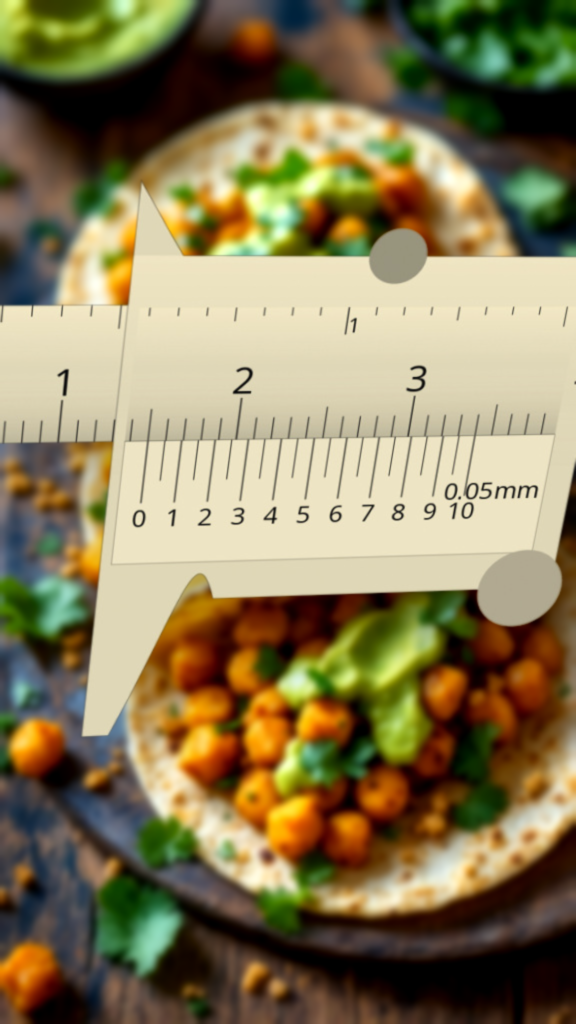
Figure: 15.0 mm
